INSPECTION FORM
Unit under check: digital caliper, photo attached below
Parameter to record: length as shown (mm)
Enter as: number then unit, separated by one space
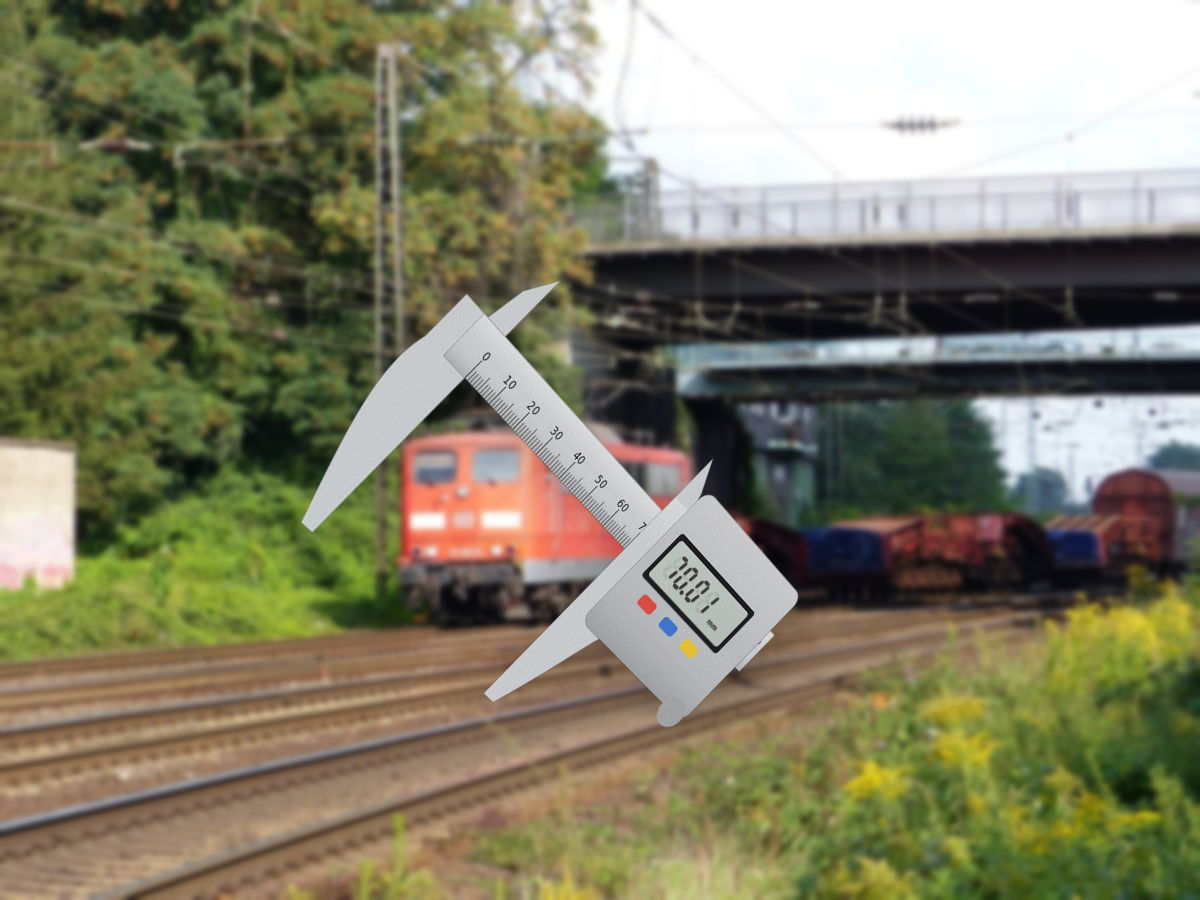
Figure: 70.01 mm
